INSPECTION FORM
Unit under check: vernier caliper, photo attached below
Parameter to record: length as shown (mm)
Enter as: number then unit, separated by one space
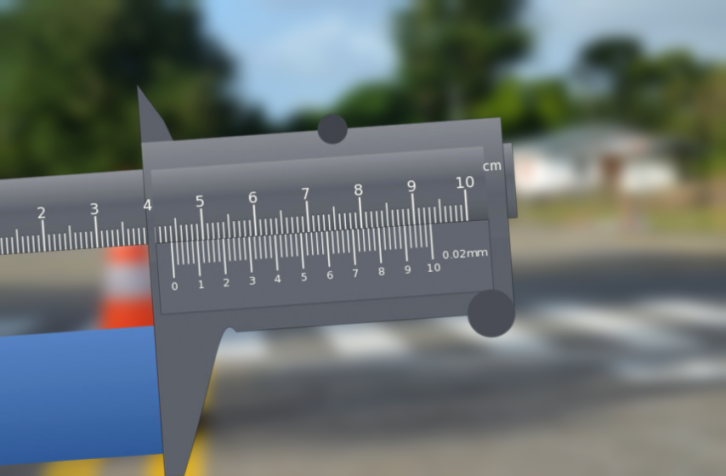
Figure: 44.0 mm
